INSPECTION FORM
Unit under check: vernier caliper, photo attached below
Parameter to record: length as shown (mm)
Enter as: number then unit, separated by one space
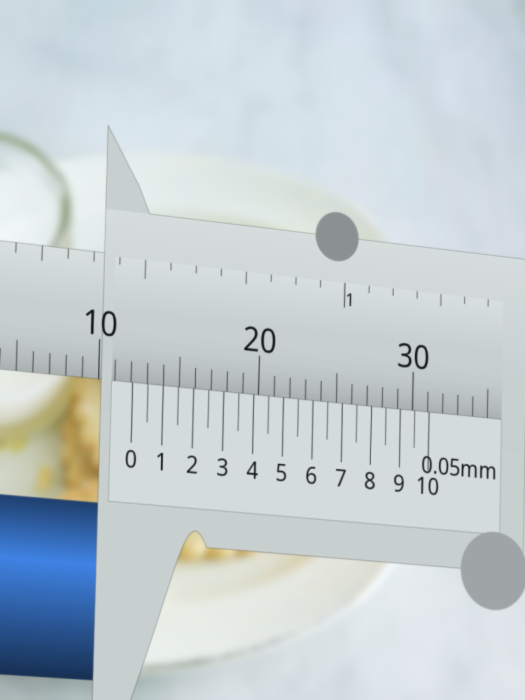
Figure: 12.1 mm
